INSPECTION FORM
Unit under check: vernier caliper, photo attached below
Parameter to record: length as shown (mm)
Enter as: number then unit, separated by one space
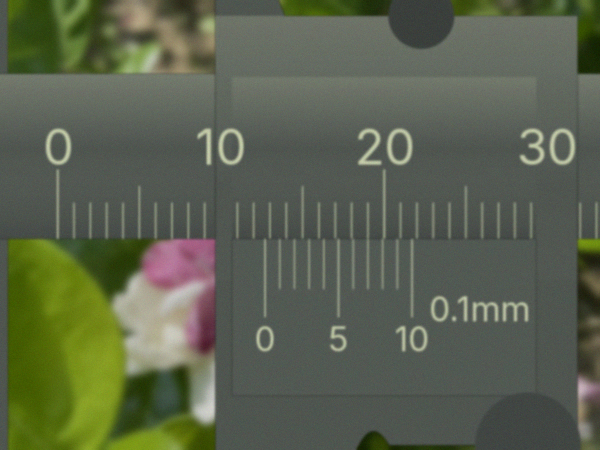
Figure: 12.7 mm
